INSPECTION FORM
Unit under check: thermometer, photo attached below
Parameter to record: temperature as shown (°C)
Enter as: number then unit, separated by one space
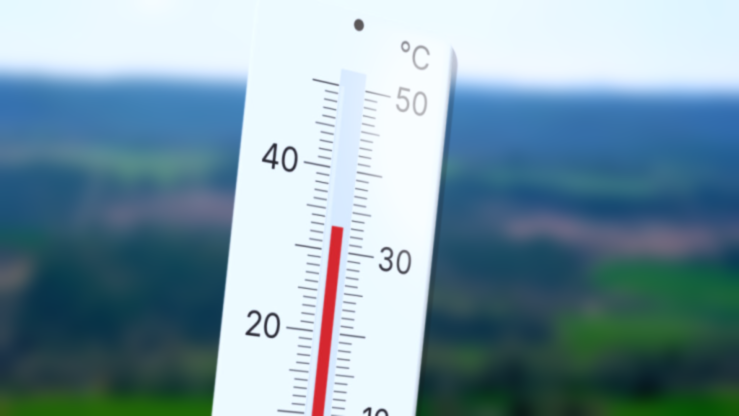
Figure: 33 °C
